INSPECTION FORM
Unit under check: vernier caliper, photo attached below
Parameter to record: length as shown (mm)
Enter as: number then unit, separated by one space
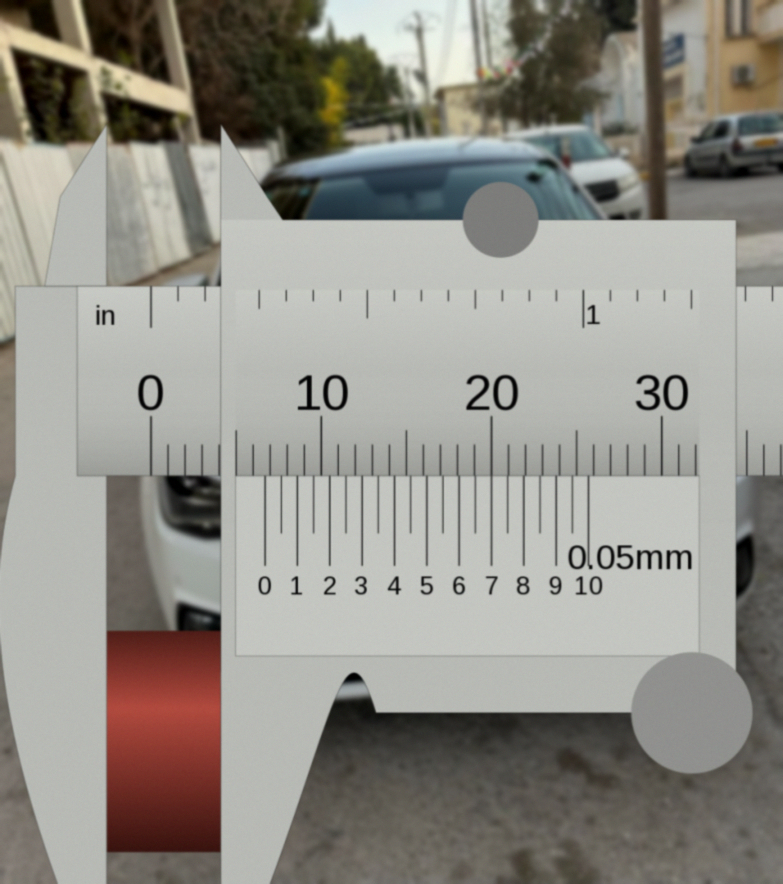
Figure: 6.7 mm
